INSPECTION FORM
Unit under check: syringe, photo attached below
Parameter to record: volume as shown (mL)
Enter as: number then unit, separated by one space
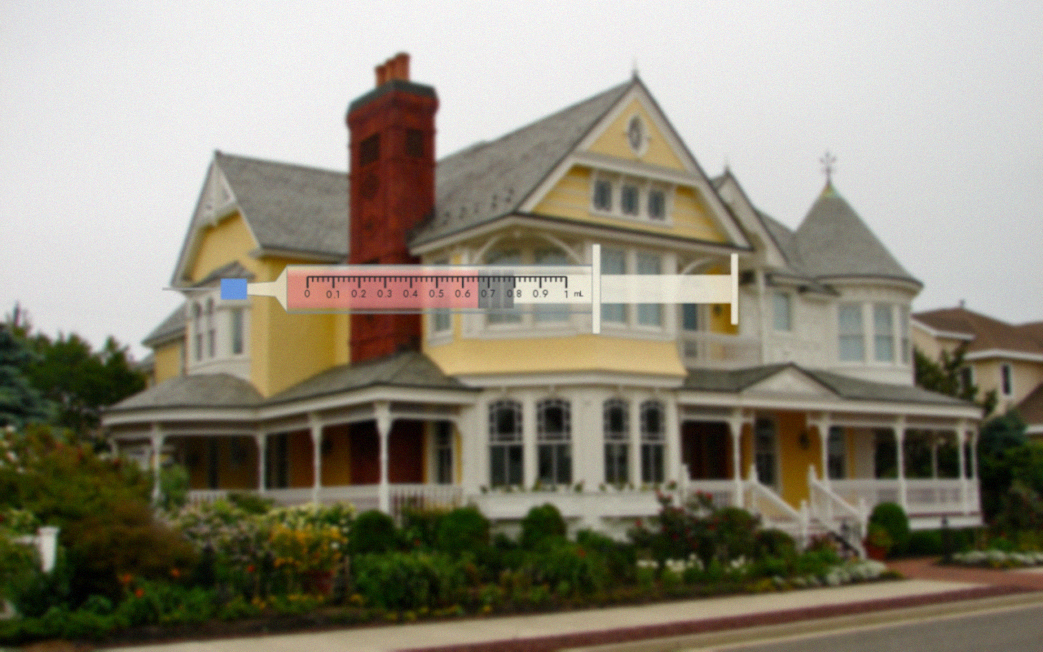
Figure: 0.66 mL
